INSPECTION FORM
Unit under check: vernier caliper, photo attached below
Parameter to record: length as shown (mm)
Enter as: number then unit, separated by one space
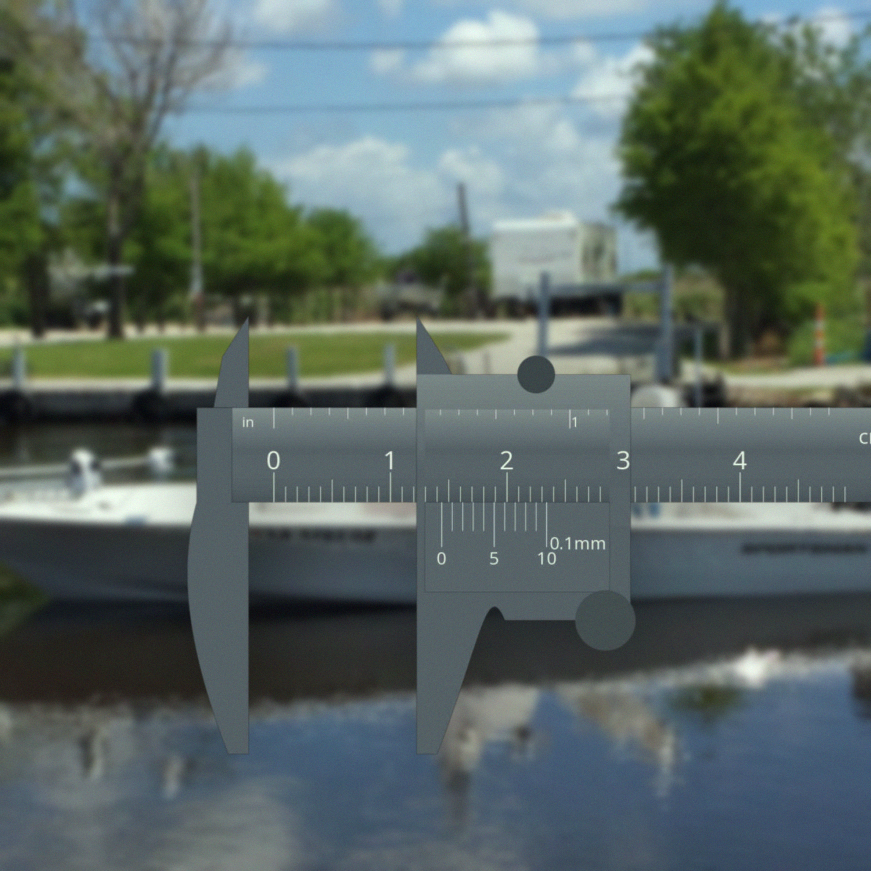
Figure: 14.4 mm
